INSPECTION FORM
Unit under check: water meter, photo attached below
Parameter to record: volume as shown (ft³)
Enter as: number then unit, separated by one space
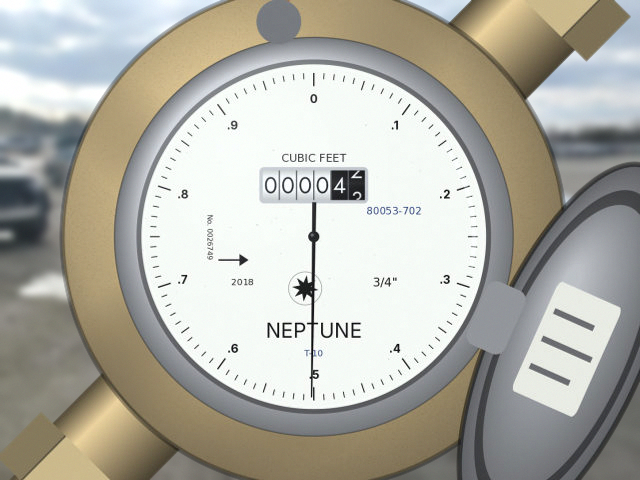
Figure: 42.50 ft³
